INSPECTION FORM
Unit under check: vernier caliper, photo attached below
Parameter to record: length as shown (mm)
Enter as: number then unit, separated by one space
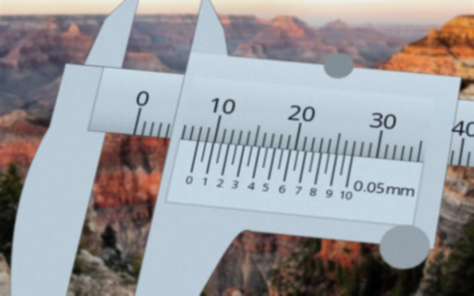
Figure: 8.0 mm
